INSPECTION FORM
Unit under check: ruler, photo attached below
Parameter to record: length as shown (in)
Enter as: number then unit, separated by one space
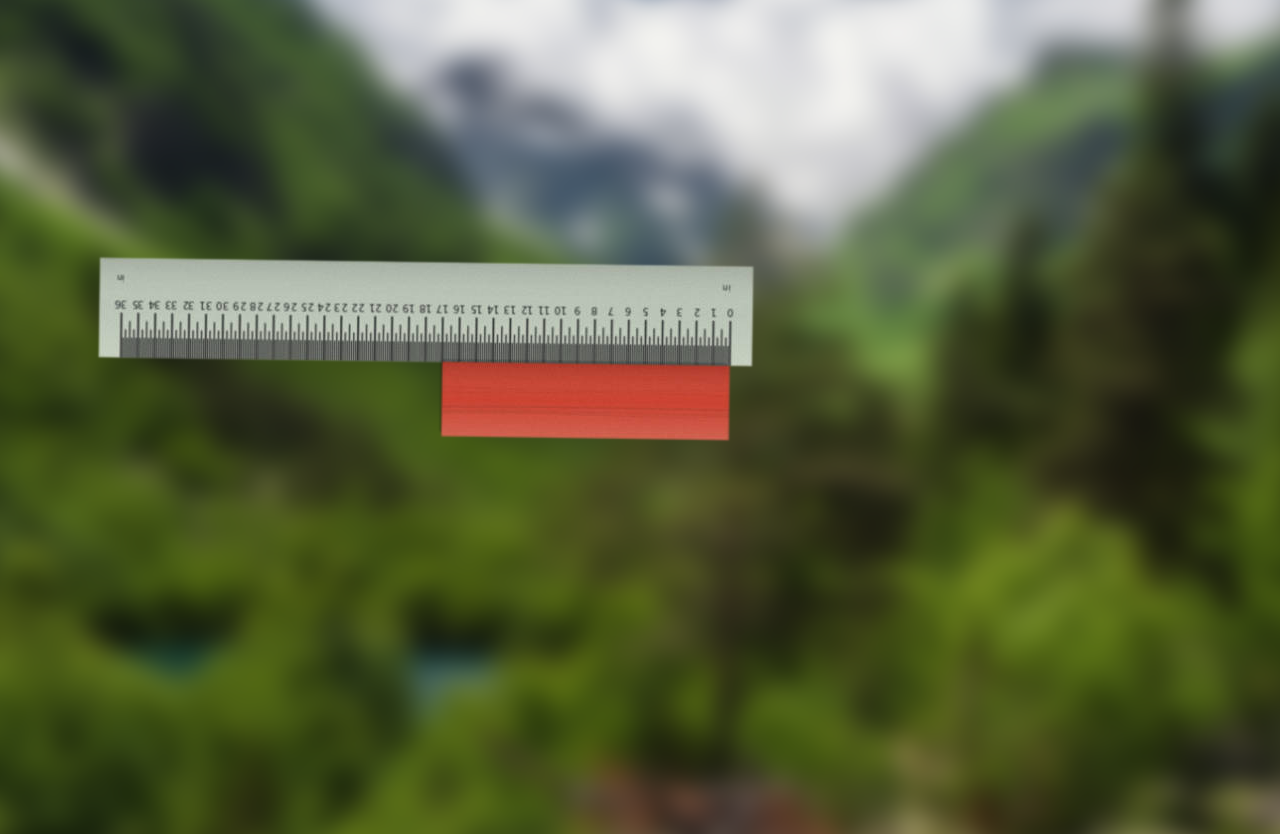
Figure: 17 in
